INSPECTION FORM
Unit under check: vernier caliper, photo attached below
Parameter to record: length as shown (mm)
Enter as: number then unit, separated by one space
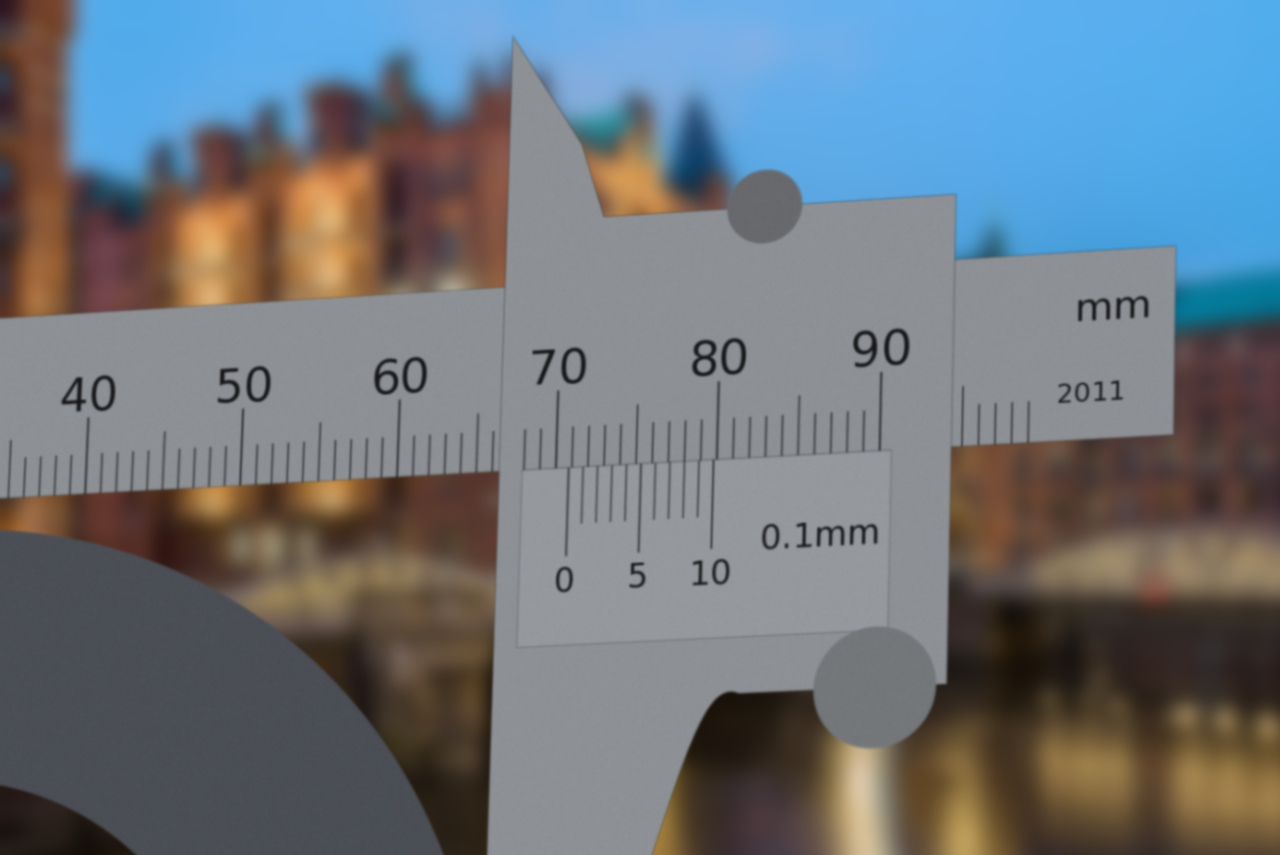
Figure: 70.8 mm
